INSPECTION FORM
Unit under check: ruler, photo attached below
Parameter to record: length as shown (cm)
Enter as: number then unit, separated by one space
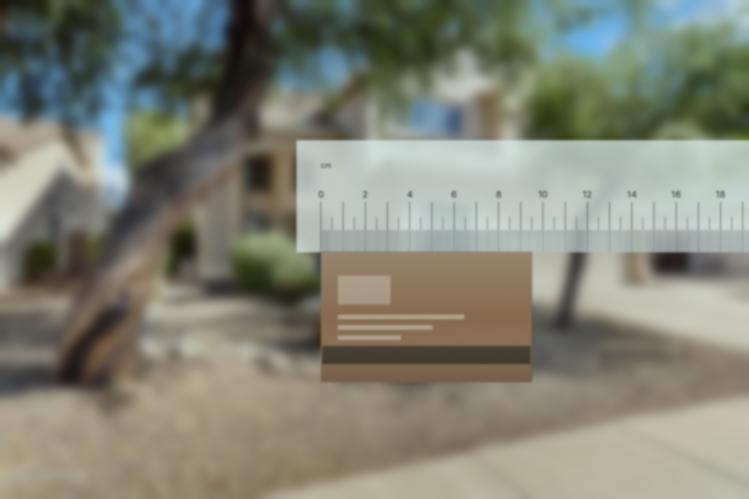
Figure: 9.5 cm
